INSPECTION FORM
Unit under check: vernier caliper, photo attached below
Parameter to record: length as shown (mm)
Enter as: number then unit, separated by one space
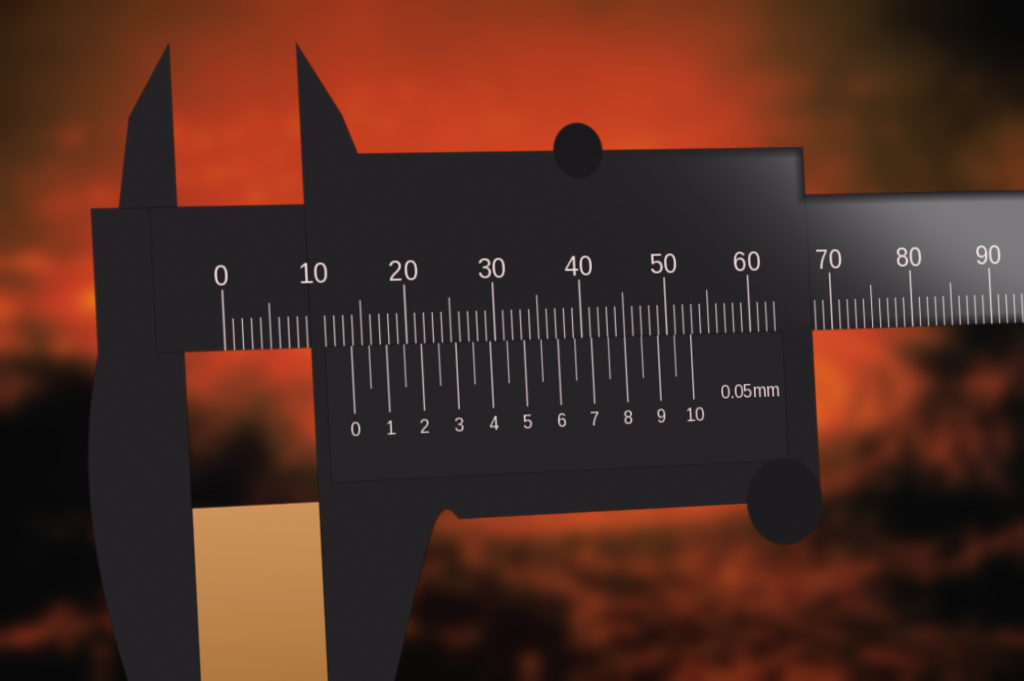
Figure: 13.8 mm
